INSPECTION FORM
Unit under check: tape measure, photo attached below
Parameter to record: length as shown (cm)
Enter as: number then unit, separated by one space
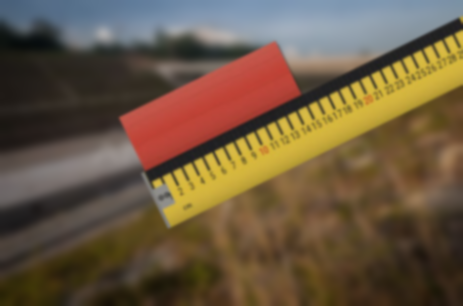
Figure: 15 cm
